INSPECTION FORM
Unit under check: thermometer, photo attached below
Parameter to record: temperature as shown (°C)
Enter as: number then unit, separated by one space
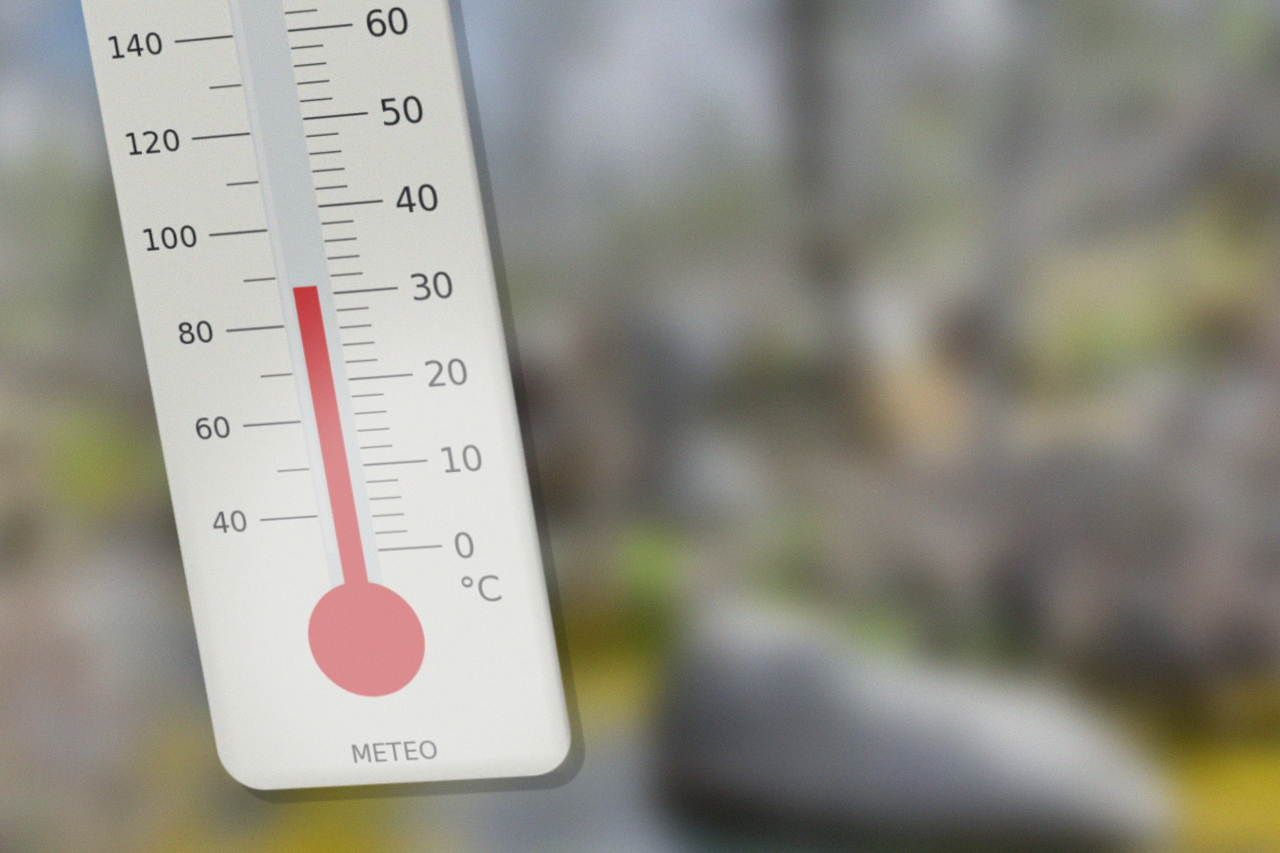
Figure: 31 °C
